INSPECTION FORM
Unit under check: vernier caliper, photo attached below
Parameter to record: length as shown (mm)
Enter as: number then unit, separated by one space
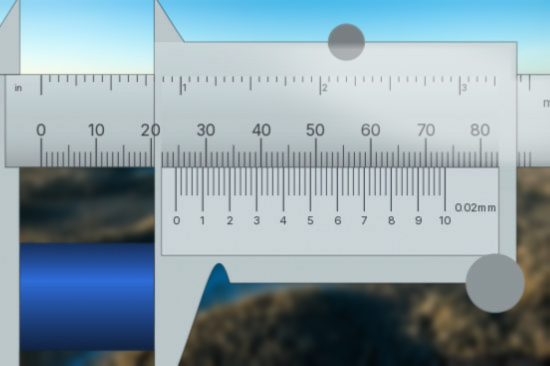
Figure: 24.5 mm
